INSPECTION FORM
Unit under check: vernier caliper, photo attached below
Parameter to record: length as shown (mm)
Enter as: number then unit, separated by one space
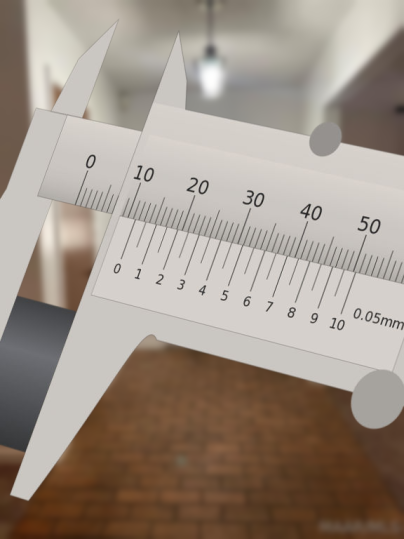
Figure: 11.4 mm
